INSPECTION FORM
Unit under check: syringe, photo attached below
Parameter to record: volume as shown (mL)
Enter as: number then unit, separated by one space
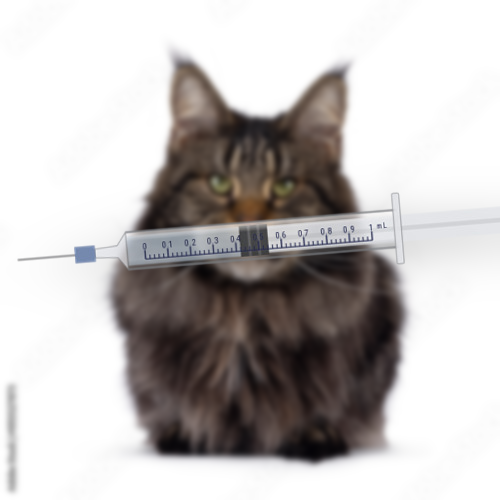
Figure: 0.42 mL
